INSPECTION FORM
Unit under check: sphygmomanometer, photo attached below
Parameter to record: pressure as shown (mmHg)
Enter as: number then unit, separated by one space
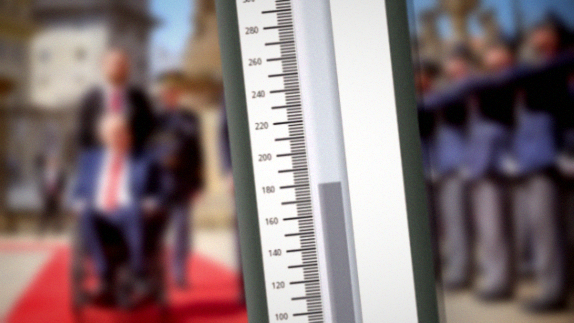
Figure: 180 mmHg
